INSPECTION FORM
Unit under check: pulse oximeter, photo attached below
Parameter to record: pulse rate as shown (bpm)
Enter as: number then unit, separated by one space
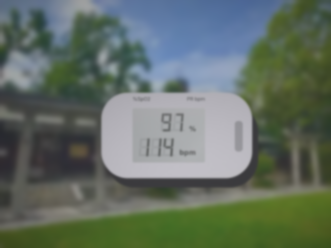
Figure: 114 bpm
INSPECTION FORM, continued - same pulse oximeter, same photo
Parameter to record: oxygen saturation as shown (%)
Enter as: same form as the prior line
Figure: 97 %
